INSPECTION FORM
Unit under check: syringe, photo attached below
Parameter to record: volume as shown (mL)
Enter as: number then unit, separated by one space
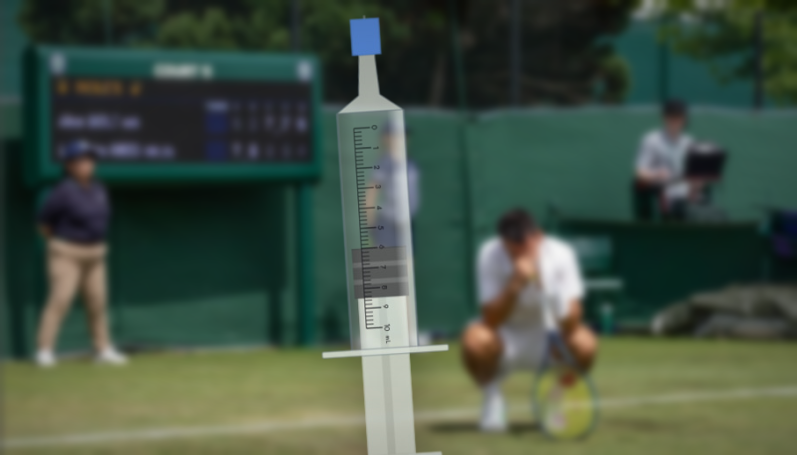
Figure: 6 mL
